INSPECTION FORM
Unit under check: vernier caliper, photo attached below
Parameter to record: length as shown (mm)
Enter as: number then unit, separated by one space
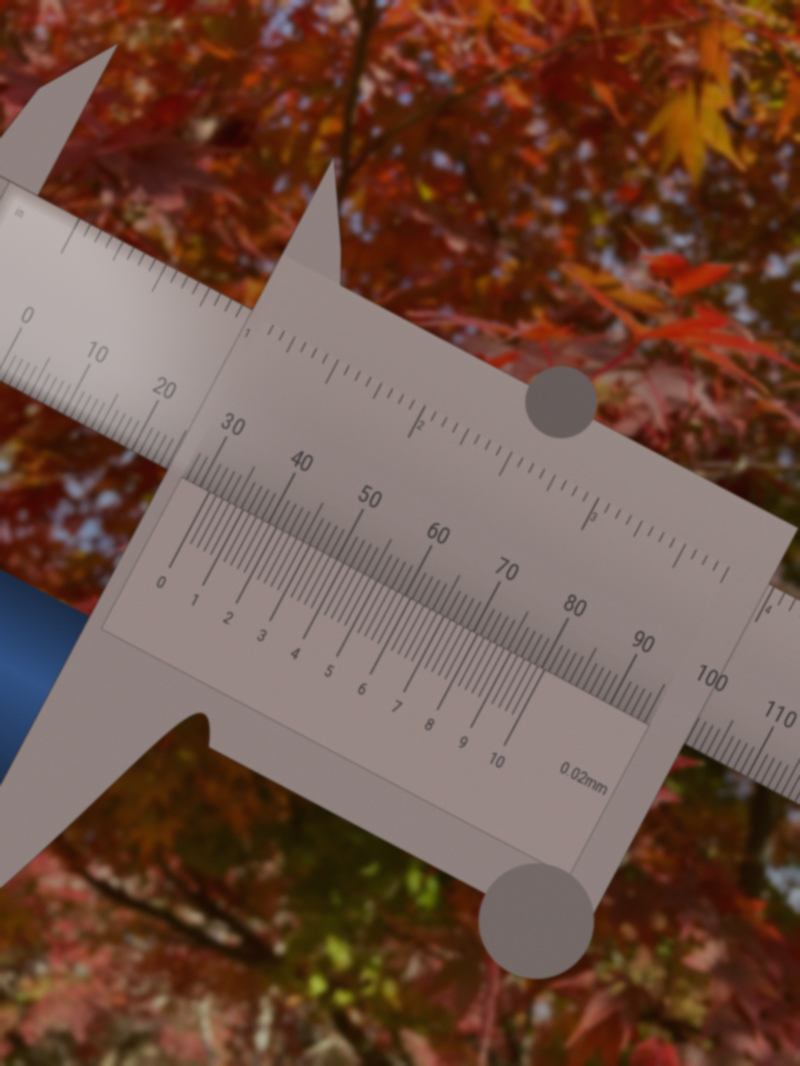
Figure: 31.4 mm
